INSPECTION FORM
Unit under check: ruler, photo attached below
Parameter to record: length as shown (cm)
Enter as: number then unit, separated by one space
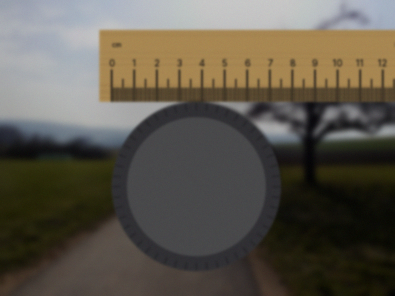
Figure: 7.5 cm
